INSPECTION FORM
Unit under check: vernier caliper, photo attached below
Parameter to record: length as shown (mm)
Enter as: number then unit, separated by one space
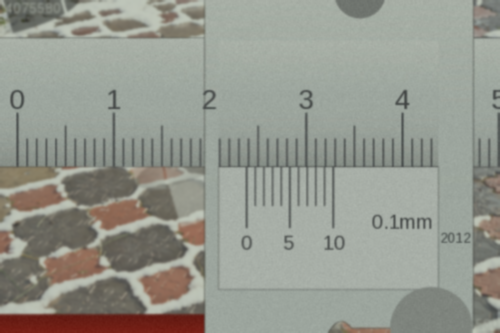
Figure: 23.8 mm
